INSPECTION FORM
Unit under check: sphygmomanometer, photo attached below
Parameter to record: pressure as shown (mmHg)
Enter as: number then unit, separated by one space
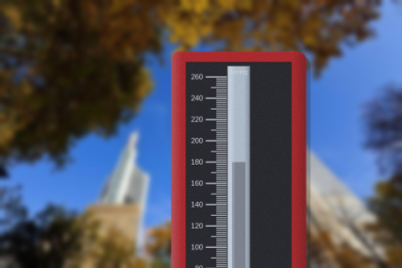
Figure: 180 mmHg
